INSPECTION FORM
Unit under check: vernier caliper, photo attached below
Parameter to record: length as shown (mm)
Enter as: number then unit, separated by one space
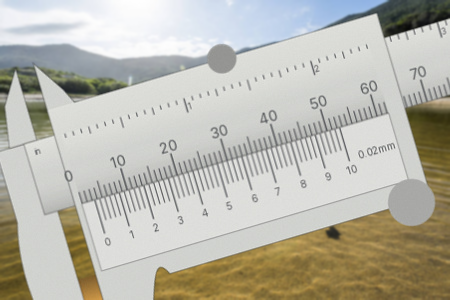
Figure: 3.5 mm
